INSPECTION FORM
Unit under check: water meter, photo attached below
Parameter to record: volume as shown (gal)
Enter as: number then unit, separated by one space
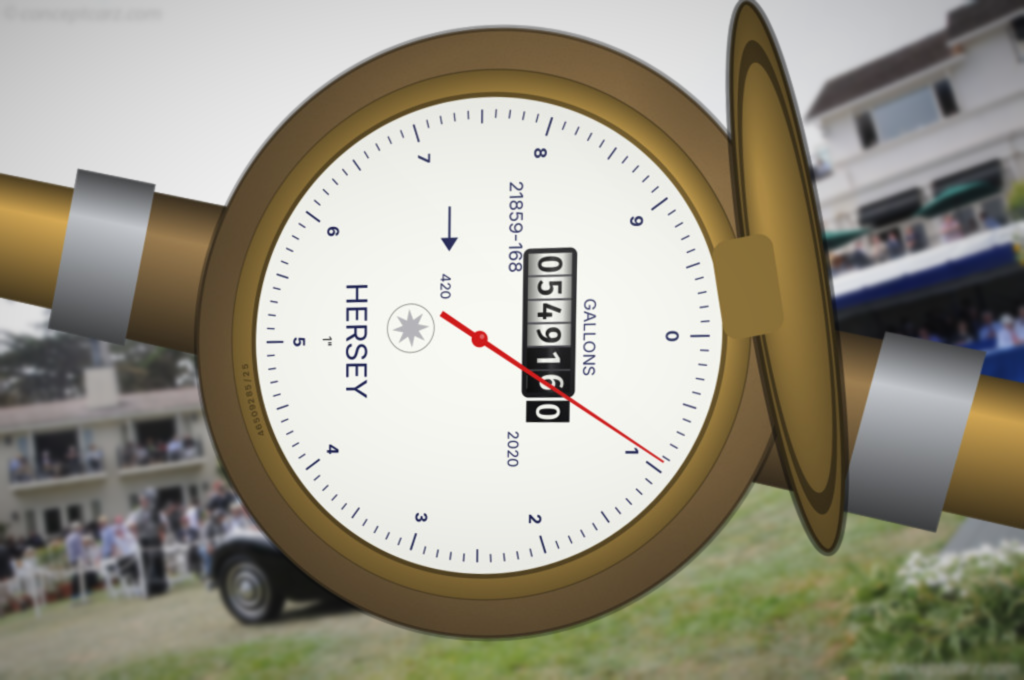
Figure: 549160.9 gal
